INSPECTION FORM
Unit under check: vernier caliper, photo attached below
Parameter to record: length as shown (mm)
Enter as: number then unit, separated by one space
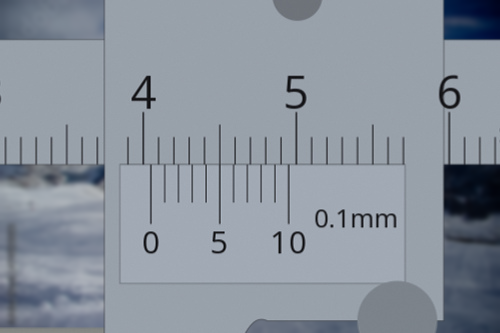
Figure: 40.5 mm
